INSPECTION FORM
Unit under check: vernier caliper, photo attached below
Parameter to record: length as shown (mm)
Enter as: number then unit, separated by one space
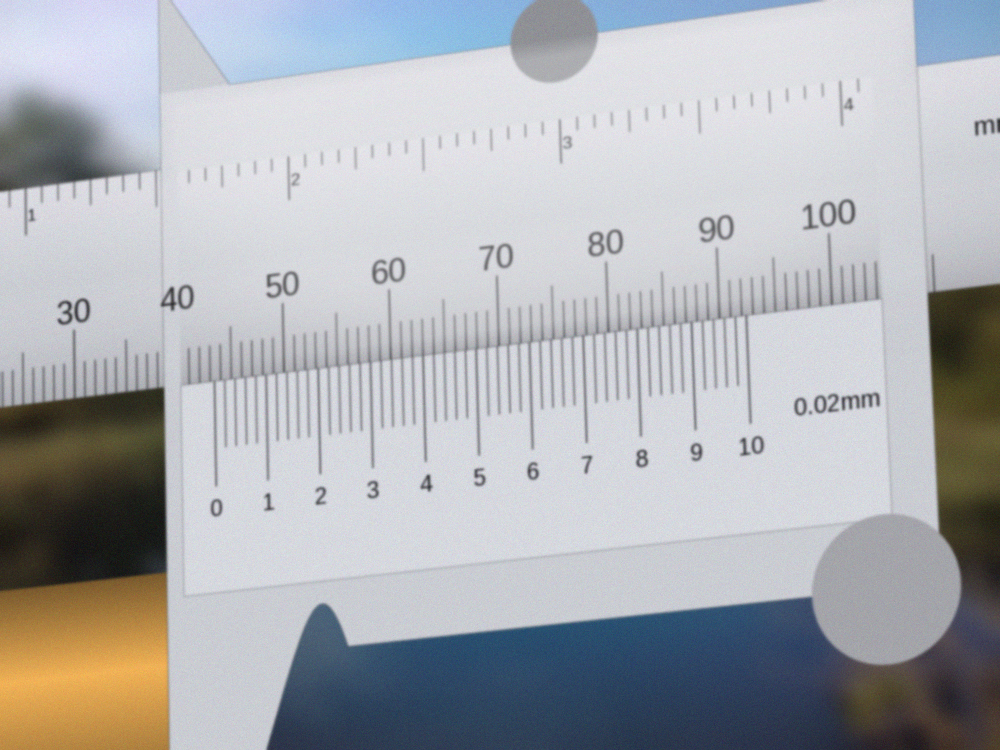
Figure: 43.4 mm
